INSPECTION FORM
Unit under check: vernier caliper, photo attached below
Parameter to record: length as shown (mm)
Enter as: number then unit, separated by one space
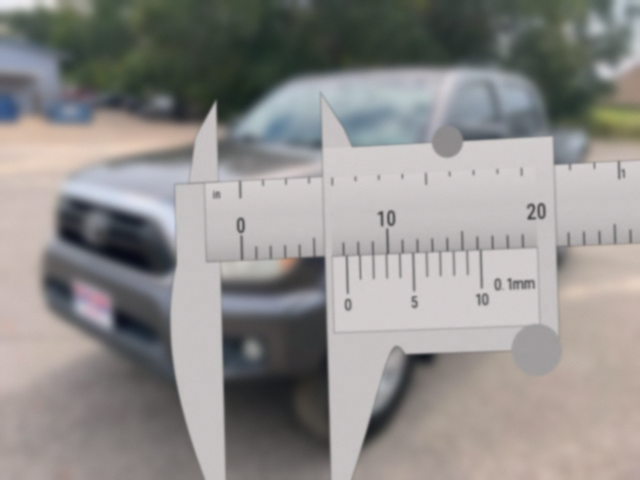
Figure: 7.2 mm
